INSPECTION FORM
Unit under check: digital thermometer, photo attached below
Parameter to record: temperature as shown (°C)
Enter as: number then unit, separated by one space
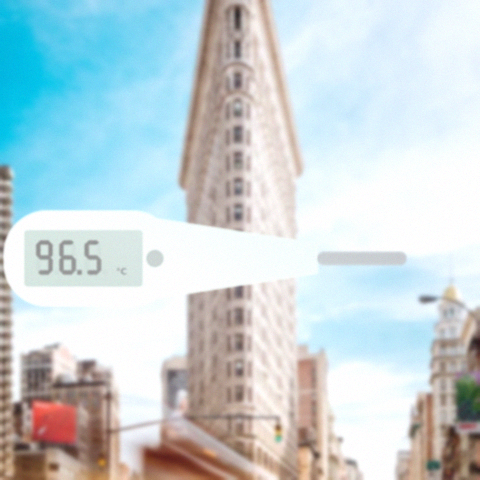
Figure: 96.5 °C
